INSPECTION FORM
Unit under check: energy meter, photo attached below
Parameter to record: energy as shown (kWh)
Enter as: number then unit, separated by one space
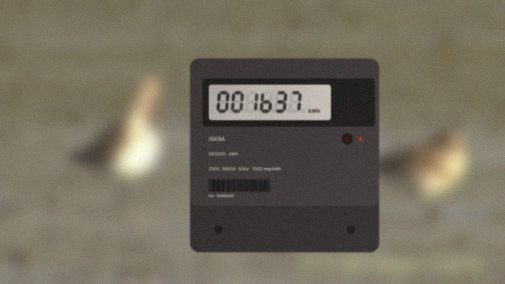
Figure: 1637 kWh
